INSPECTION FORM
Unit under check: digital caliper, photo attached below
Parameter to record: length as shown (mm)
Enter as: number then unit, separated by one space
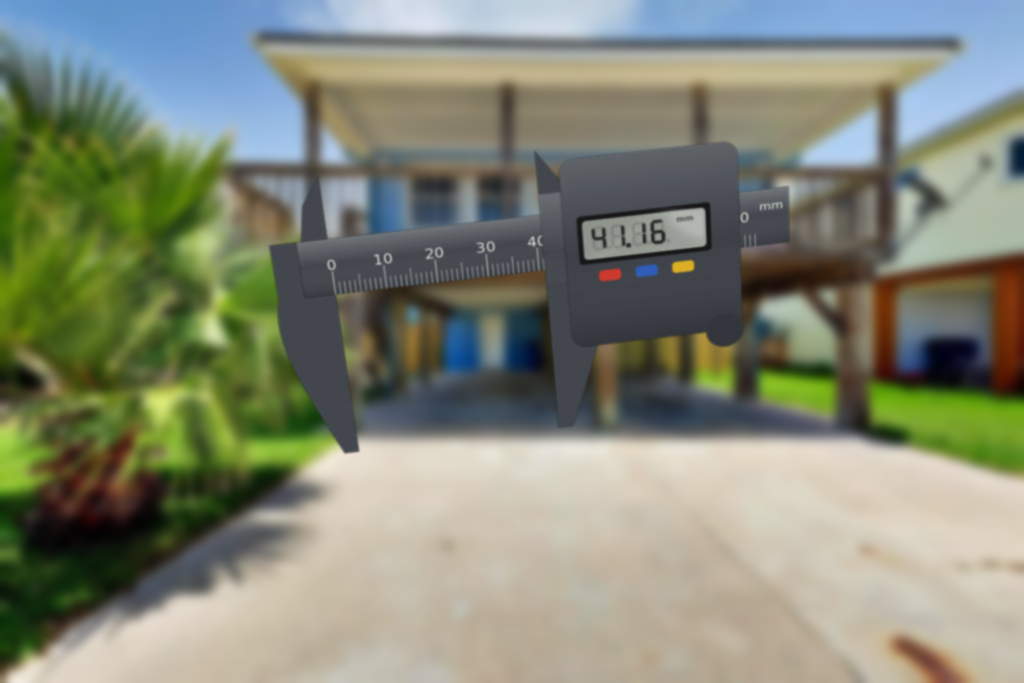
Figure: 41.16 mm
